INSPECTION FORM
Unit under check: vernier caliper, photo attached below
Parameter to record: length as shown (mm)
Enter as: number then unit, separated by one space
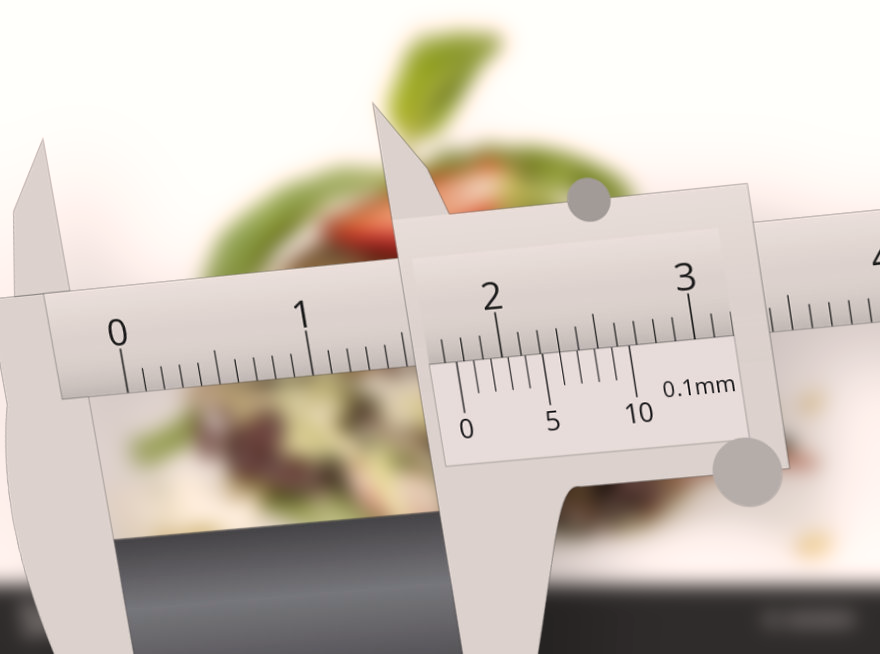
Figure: 17.6 mm
